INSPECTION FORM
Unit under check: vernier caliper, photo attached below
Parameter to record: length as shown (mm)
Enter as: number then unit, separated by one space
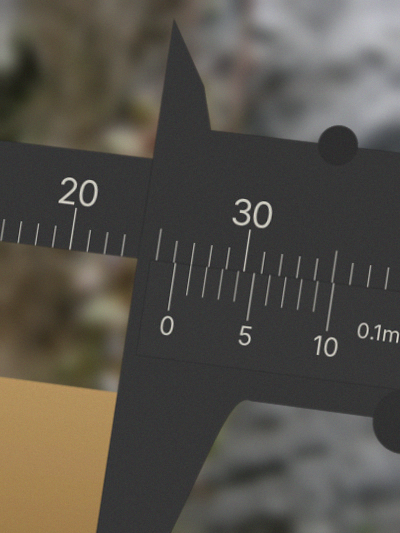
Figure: 26.1 mm
